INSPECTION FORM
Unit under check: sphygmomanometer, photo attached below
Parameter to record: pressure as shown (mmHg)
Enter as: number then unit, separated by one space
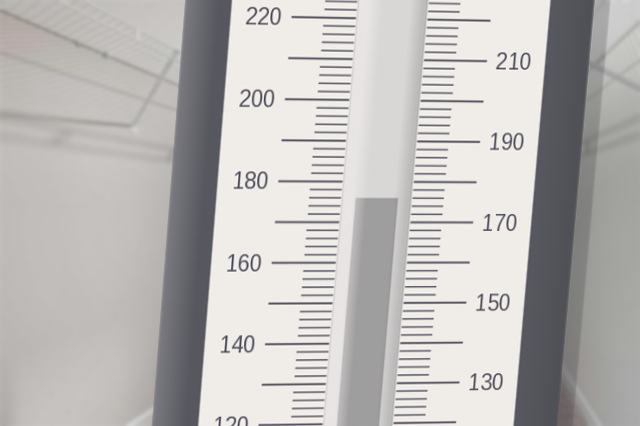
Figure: 176 mmHg
